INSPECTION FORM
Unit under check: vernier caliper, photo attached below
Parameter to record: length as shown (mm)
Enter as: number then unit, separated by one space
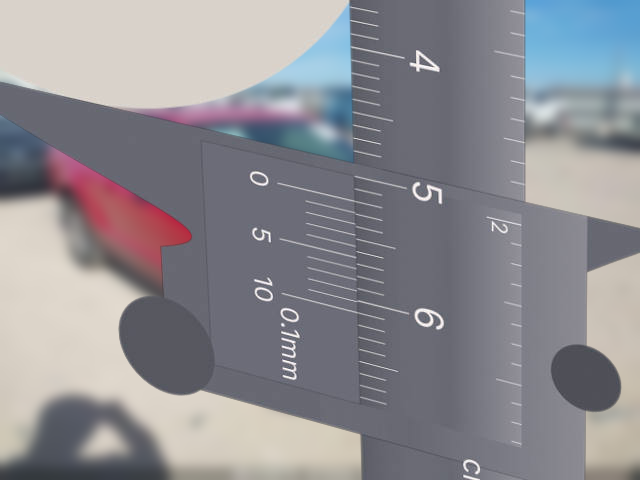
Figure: 52.0 mm
